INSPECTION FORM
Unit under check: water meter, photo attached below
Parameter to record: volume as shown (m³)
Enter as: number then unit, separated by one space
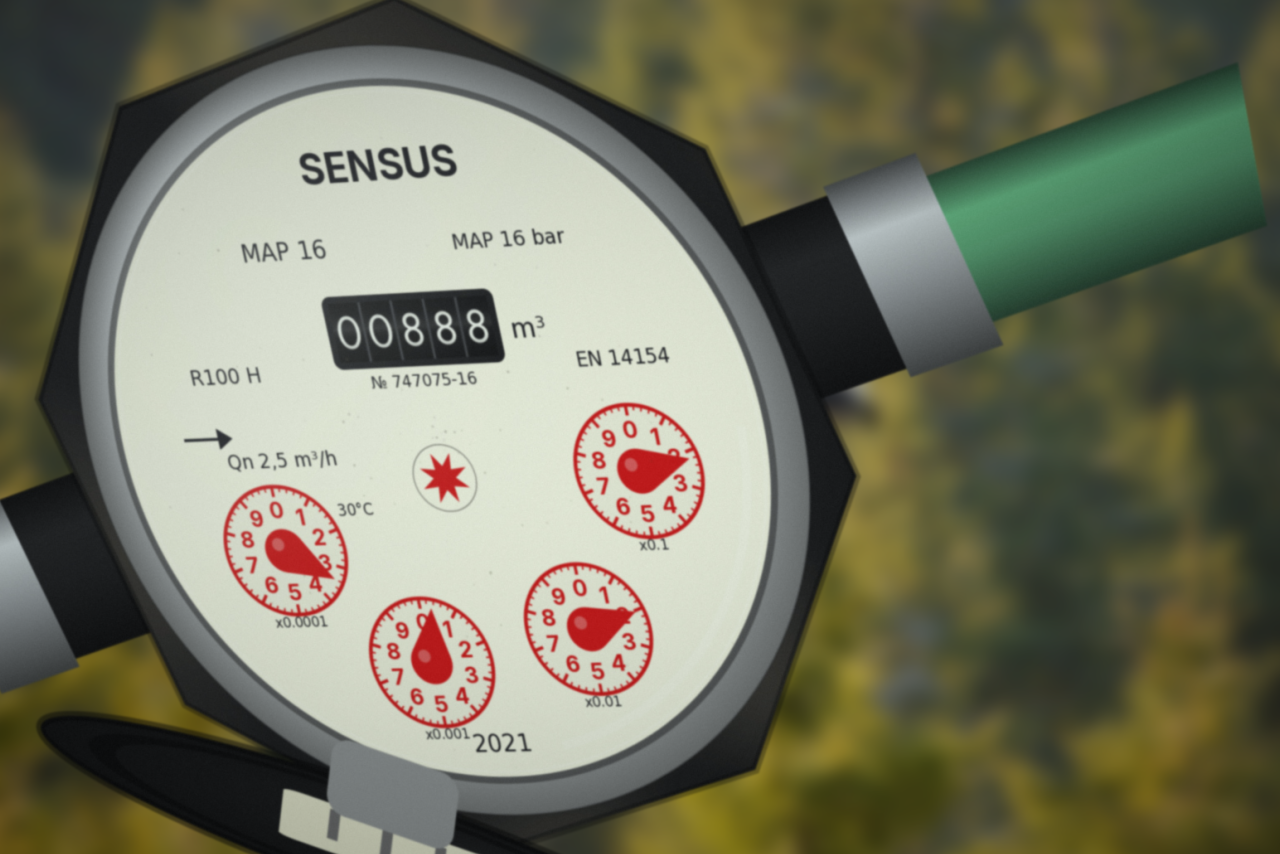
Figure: 888.2203 m³
